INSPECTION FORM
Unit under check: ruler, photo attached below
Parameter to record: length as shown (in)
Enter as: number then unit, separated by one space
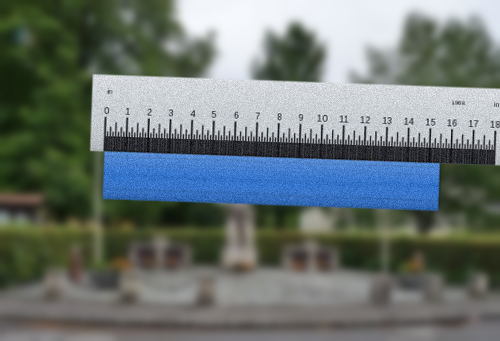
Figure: 15.5 in
